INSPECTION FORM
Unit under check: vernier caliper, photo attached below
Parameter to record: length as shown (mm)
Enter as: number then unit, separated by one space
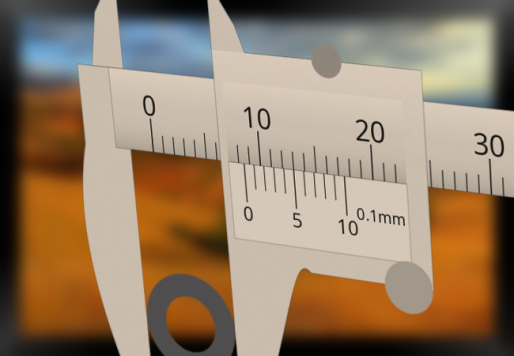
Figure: 8.5 mm
